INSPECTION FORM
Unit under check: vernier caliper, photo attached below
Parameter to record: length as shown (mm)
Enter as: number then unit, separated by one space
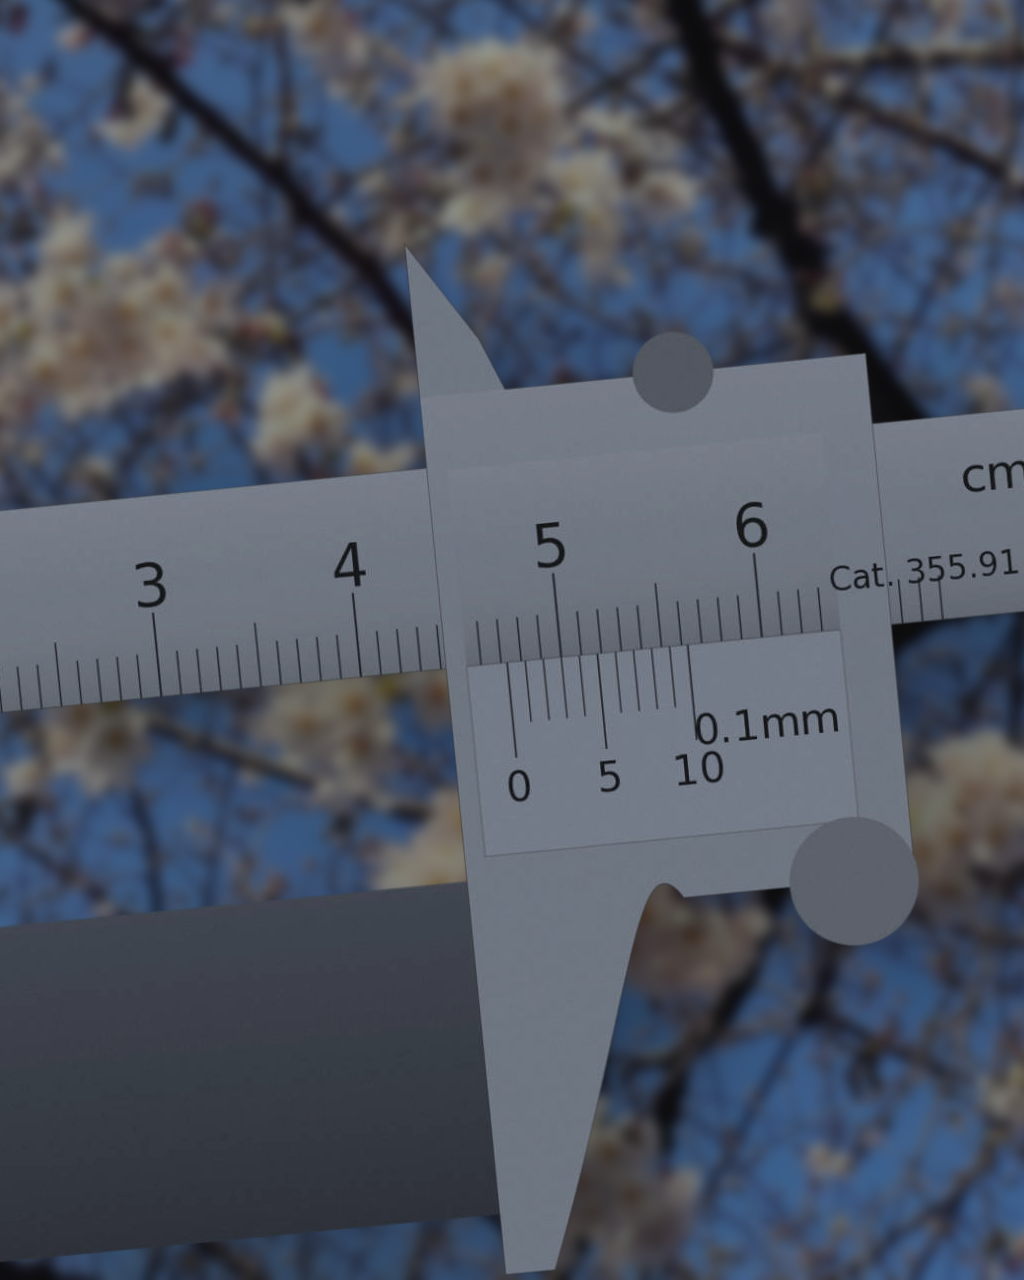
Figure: 47.3 mm
